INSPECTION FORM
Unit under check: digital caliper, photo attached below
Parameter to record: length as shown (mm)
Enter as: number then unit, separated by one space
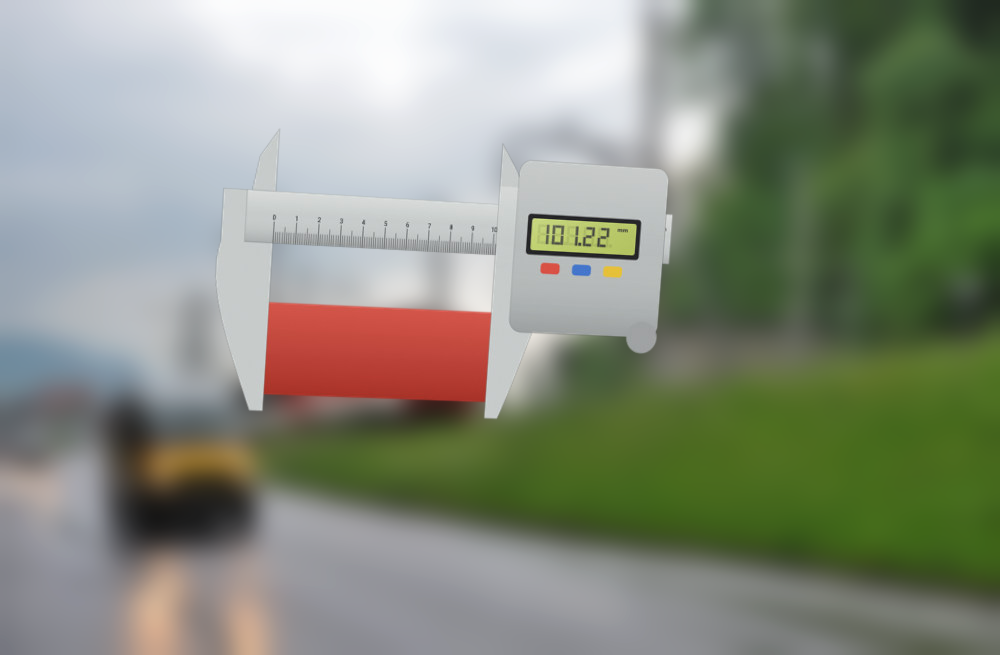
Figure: 101.22 mm
